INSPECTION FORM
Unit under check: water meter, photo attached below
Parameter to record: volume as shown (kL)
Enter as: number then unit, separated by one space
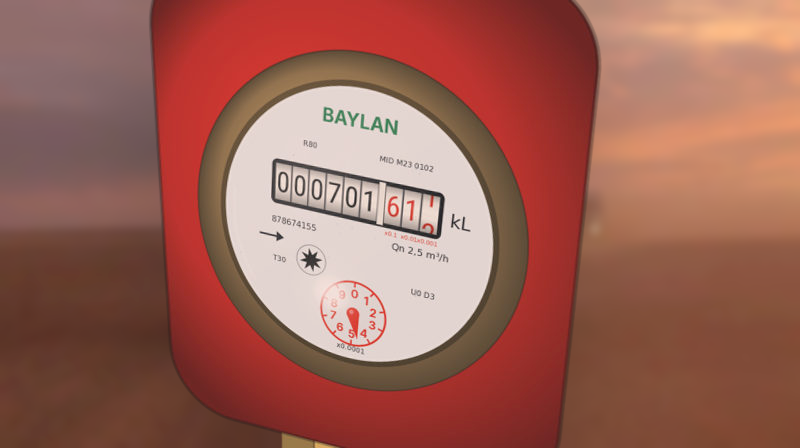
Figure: 701.6114 kL
